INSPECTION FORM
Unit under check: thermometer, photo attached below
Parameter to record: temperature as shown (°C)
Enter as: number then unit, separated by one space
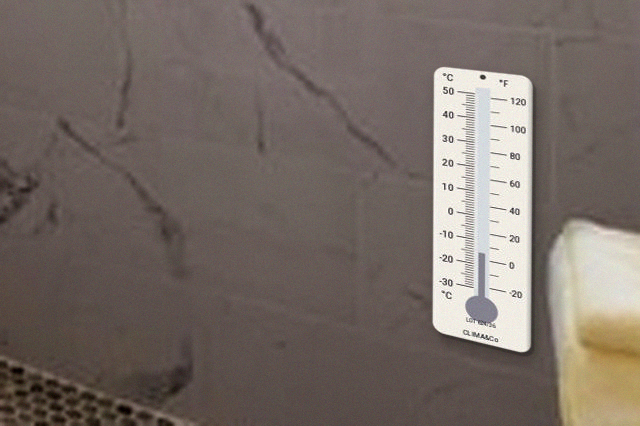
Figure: -15 °C
